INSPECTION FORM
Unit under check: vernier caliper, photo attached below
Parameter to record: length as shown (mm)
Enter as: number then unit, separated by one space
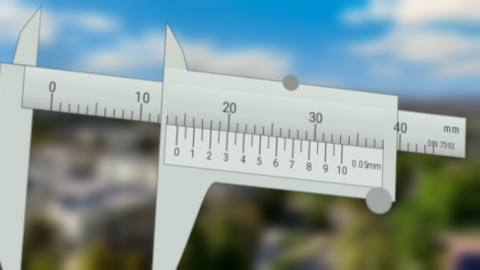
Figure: 14.2 mm
